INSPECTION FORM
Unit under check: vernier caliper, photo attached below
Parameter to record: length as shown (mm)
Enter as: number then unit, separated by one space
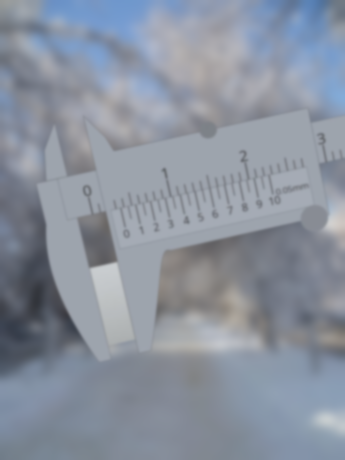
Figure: 3.6 mm
